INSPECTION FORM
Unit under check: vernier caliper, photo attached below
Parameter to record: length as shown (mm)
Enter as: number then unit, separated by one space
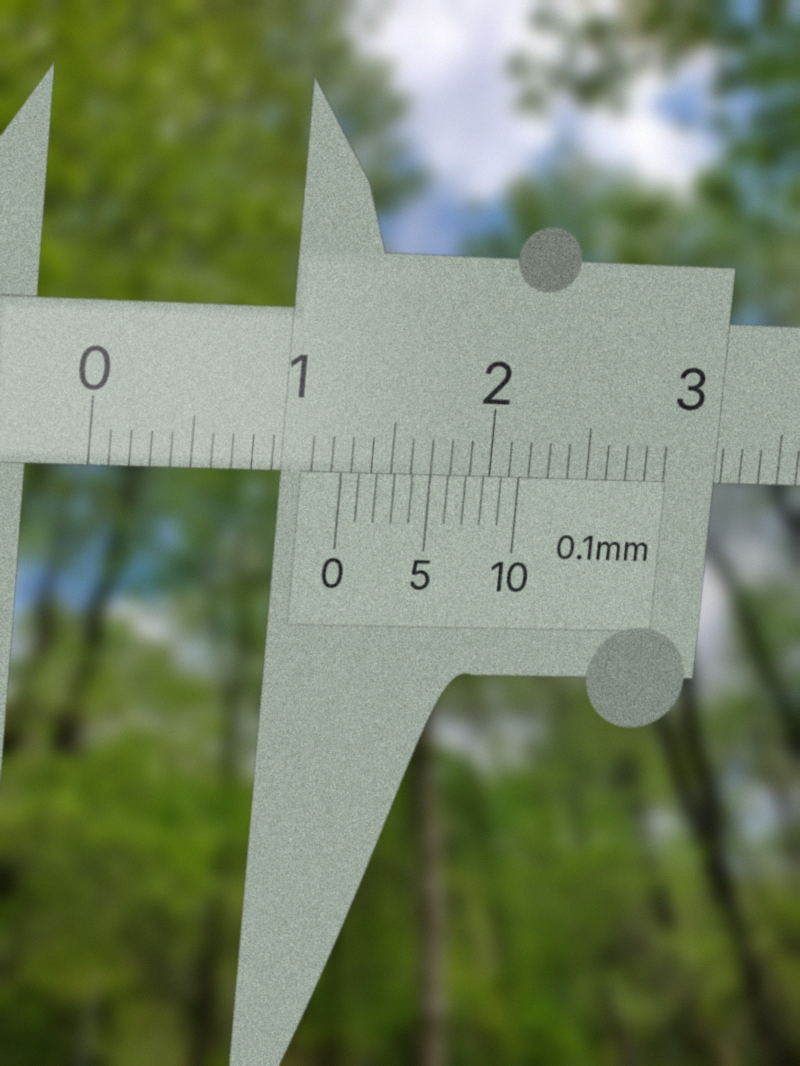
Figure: 12.5 mm
